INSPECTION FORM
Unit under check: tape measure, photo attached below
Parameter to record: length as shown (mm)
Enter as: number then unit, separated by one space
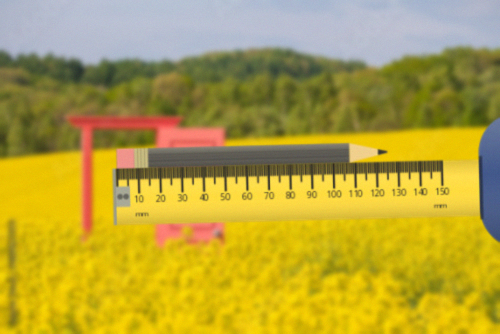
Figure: 125 mm
